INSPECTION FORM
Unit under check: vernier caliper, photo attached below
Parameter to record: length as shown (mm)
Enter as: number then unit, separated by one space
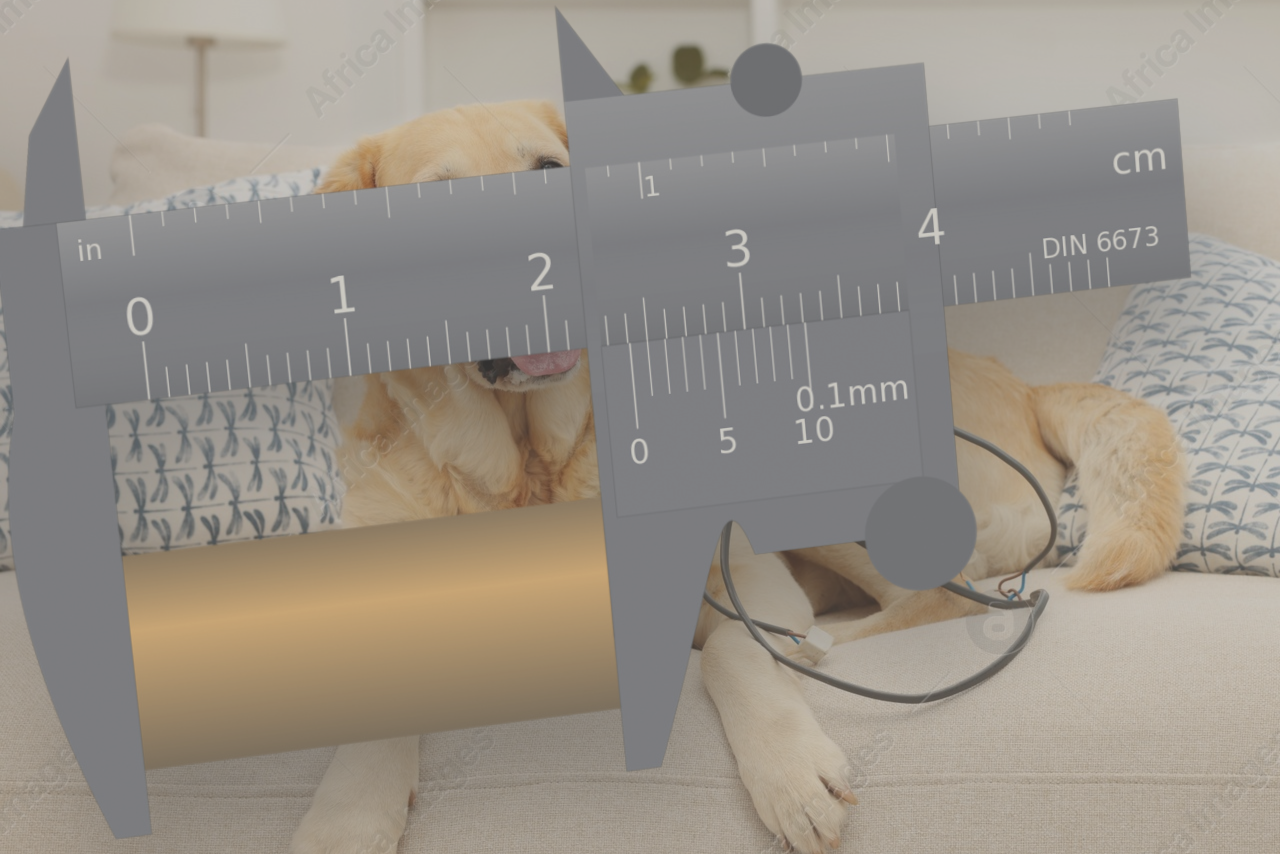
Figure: 24.1 mm
